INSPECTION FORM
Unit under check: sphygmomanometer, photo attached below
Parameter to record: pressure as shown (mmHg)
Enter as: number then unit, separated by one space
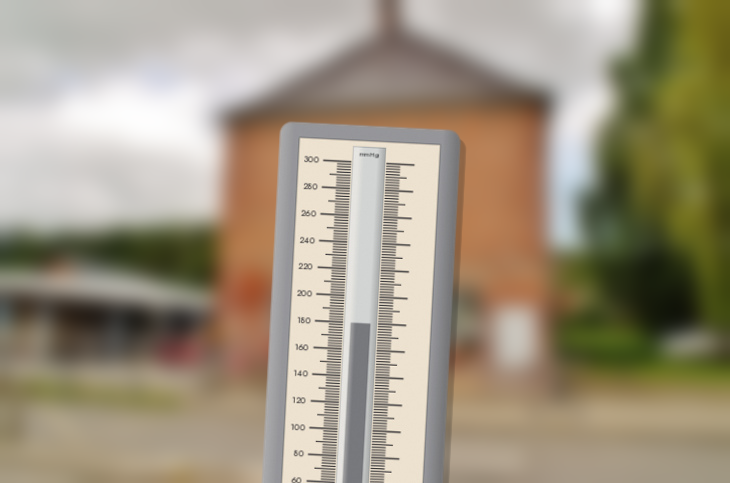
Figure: 180 mmHg
